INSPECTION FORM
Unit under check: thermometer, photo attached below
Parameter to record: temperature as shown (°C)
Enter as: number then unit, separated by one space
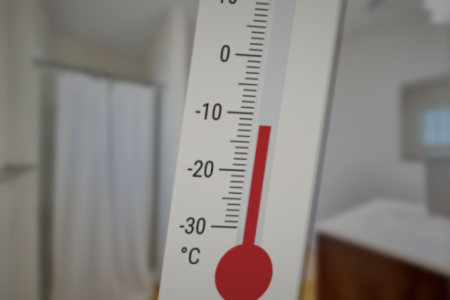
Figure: -12 °C
